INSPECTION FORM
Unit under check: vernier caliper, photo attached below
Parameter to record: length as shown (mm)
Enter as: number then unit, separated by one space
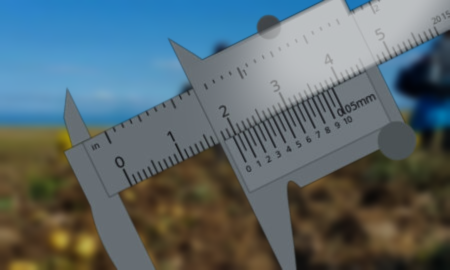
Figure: 19.5 mm
